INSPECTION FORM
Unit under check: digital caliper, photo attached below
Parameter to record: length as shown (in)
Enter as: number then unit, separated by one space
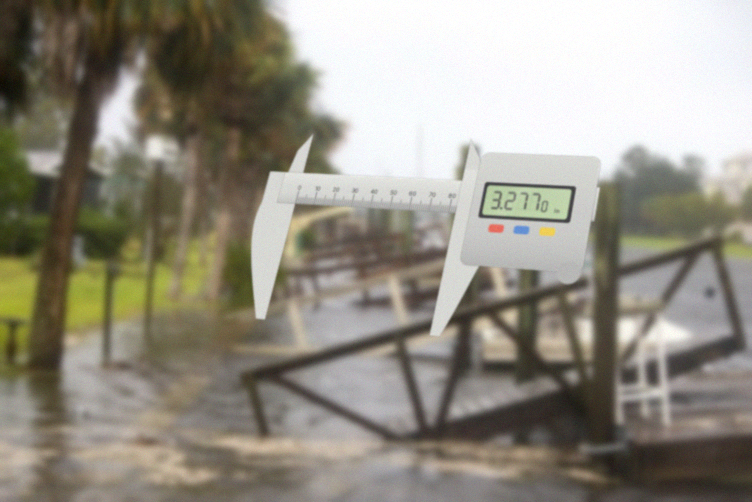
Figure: 3.2770 in
